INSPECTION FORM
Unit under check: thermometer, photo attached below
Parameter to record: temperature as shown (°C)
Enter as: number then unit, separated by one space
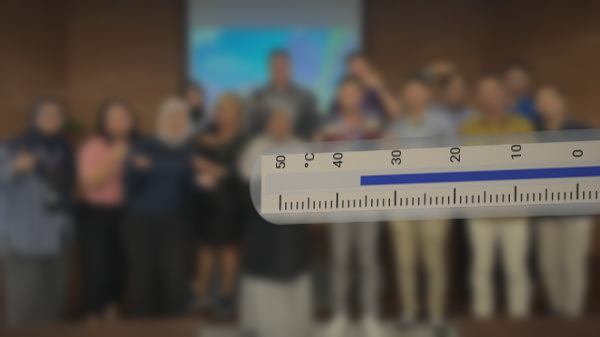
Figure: 36 °C
